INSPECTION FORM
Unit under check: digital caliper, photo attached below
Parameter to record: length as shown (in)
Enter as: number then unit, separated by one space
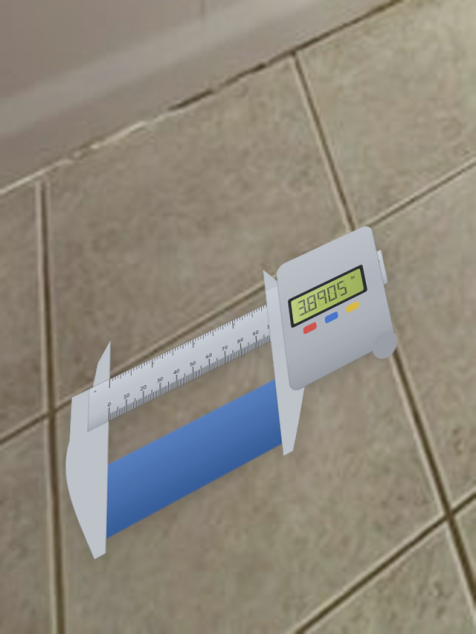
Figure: 3.8905 in
